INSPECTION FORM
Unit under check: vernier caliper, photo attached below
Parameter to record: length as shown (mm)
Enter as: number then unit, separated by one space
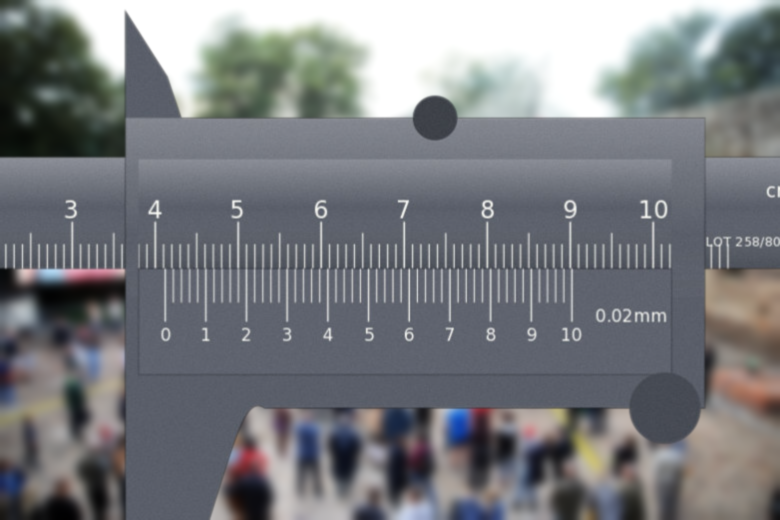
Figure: 41.2 mm
